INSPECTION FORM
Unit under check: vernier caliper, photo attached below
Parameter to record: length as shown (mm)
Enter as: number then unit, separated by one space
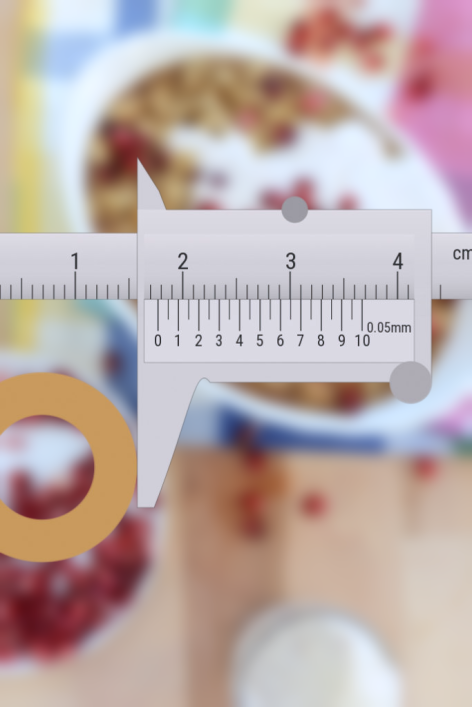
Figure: 17.7 mm
